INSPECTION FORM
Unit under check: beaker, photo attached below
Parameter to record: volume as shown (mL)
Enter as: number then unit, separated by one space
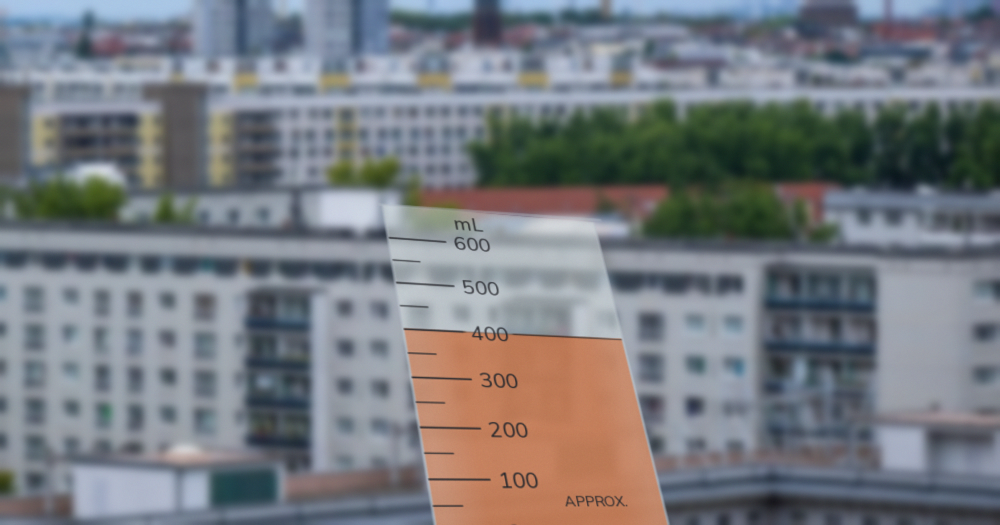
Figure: 400 mL
